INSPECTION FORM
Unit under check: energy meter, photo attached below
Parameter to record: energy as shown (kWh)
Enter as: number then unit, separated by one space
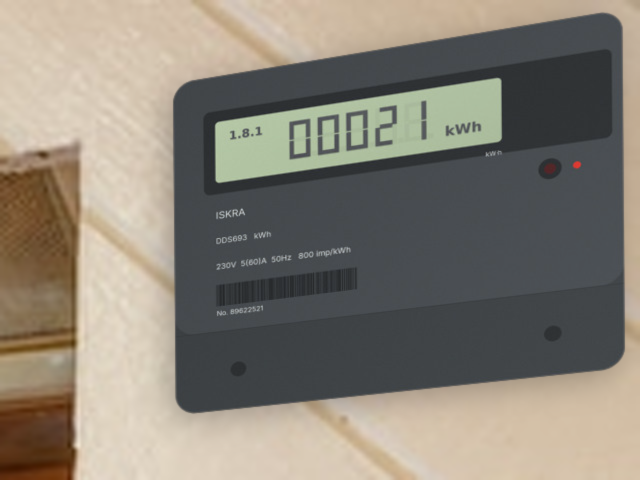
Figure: 21 kWh
